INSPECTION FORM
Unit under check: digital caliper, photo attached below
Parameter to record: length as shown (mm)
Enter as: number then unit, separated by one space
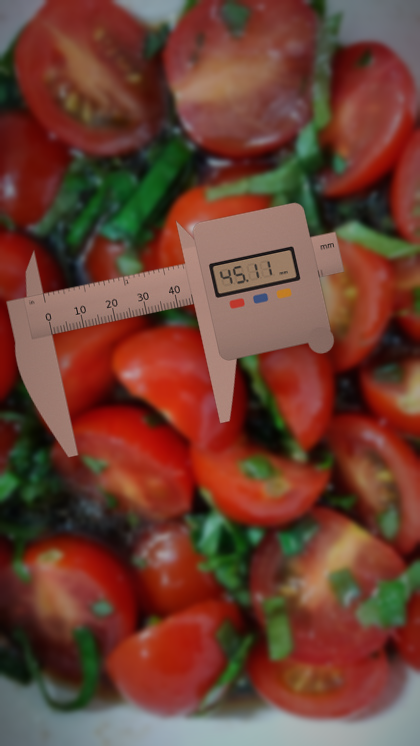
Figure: 45.11 mm
